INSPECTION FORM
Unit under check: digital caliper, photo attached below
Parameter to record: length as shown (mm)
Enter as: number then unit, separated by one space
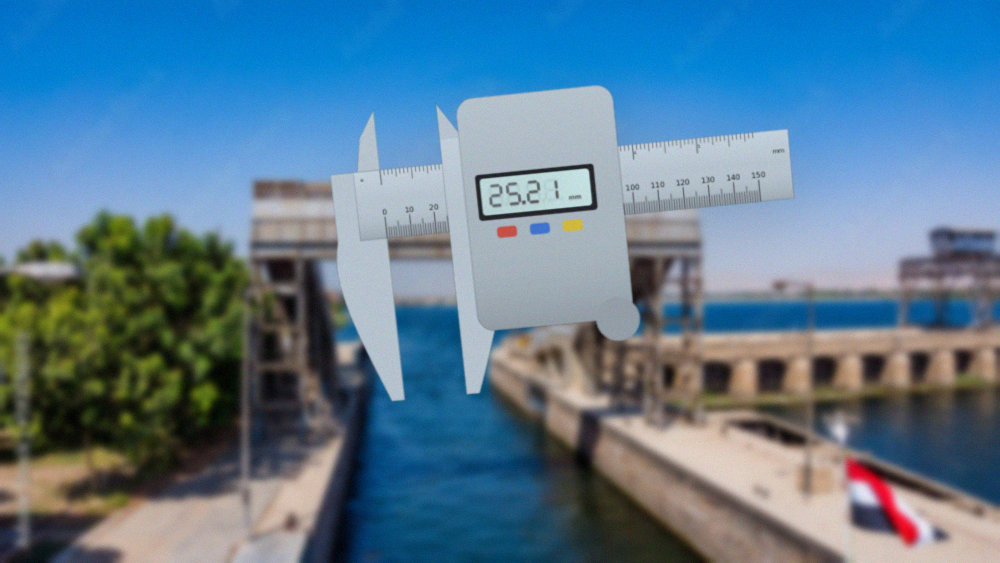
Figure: 25.21 mm
